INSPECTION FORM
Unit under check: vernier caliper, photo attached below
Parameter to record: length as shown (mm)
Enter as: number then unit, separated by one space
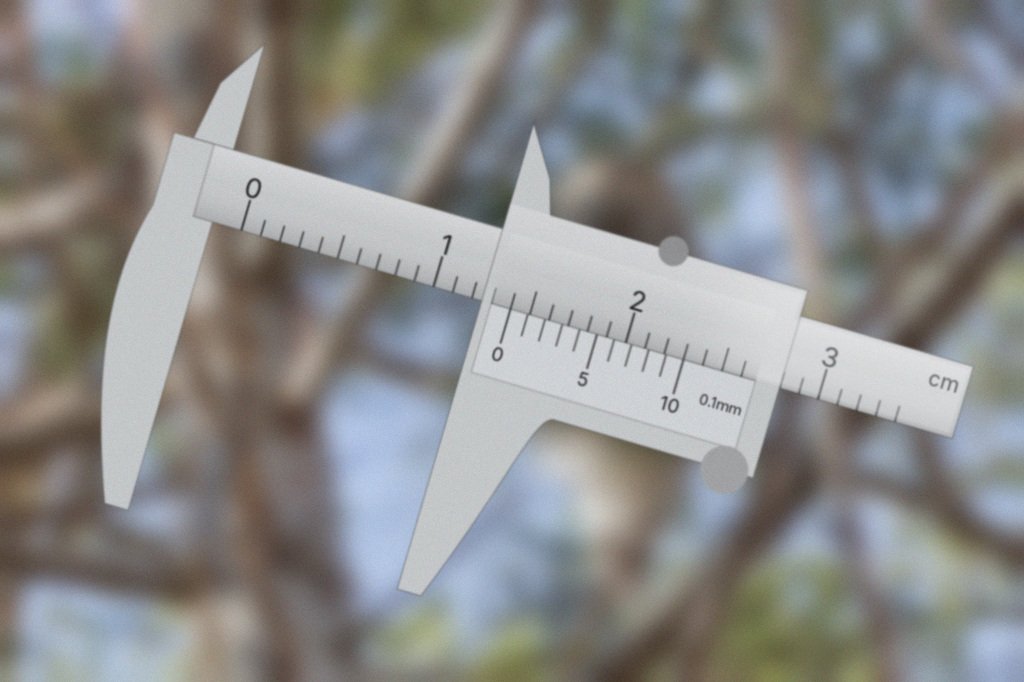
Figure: 14.0 mm
